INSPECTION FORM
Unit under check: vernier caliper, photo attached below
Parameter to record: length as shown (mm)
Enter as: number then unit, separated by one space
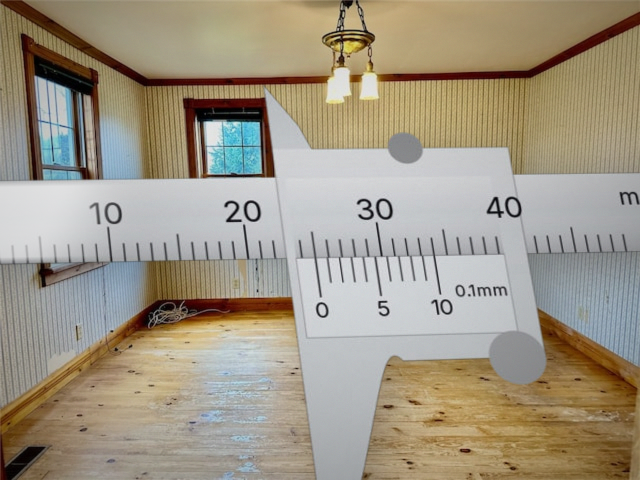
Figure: 25.0 mm
